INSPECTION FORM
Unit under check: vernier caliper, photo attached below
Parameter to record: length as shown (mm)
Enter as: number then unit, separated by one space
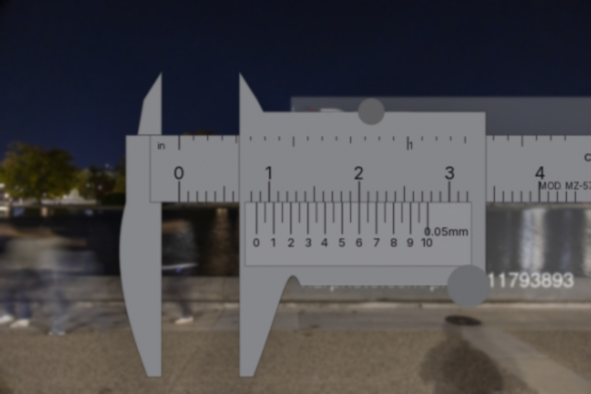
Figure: 8.6 mm
